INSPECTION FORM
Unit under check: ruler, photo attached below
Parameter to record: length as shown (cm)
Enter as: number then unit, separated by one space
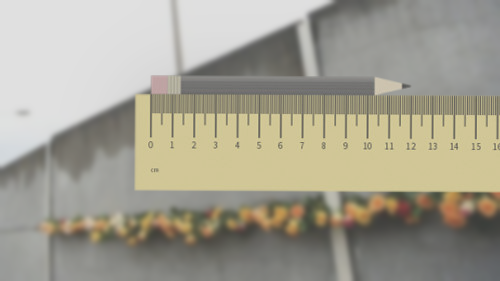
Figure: 12 cm
